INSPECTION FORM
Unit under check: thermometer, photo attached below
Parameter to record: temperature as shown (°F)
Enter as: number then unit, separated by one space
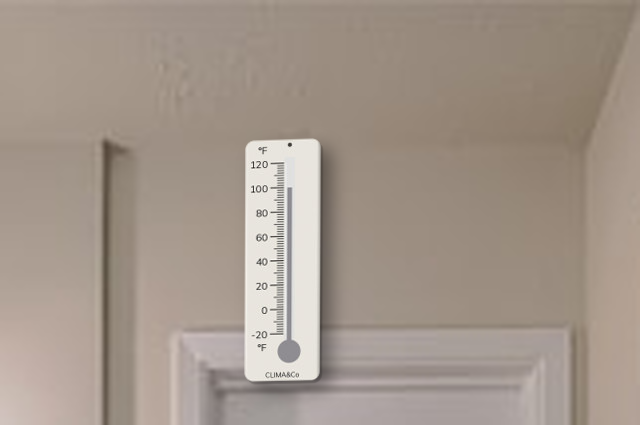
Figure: 100 °F
